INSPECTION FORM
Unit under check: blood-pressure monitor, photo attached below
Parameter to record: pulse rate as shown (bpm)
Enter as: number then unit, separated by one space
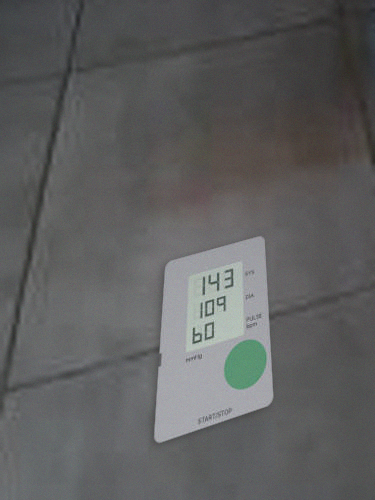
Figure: 60 bpm
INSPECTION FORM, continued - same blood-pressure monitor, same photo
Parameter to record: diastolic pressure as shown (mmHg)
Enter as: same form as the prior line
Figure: 109 mmHg
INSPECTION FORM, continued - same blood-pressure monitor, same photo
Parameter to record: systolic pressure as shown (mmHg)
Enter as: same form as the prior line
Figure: 143 mmHg
